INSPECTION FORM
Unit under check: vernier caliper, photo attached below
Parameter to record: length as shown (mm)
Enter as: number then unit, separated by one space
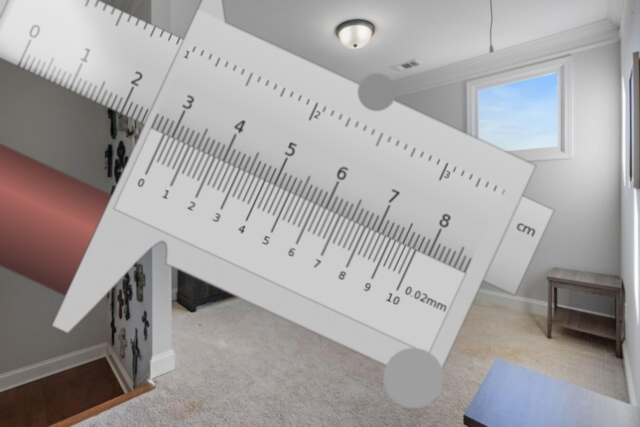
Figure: 28.5 mm
